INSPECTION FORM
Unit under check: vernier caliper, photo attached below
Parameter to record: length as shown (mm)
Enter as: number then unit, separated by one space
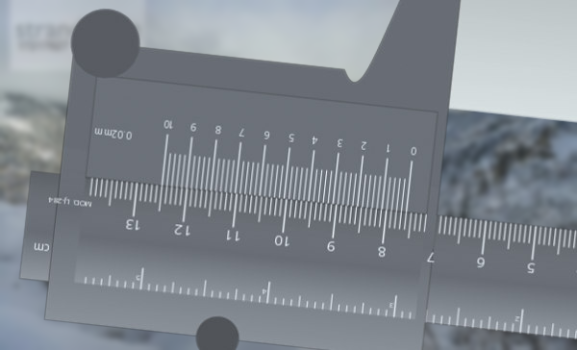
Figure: 76.0 mm
